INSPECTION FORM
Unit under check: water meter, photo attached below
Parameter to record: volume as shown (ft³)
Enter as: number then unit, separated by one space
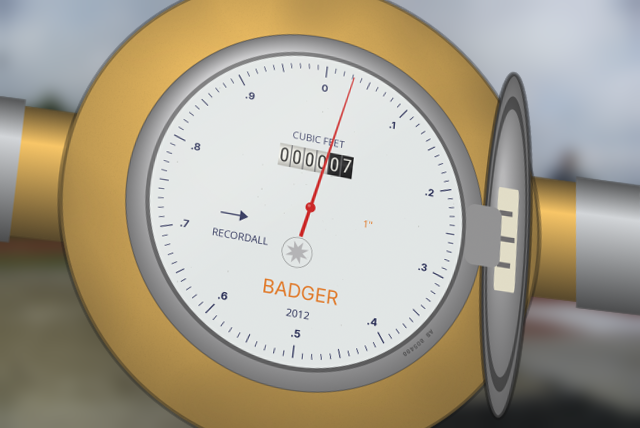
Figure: 7.03 ft³
